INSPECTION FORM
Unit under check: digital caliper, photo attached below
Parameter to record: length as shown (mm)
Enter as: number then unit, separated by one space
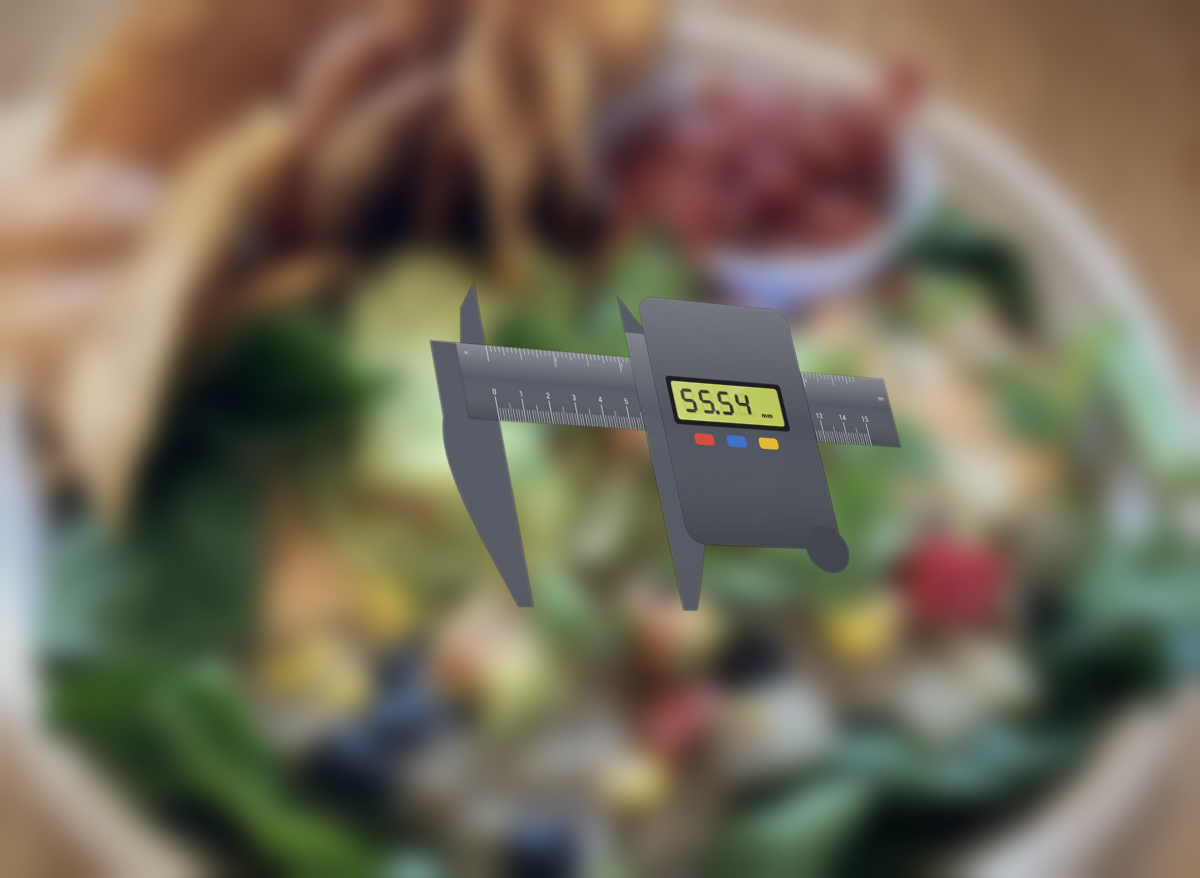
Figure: 55.54 mm
